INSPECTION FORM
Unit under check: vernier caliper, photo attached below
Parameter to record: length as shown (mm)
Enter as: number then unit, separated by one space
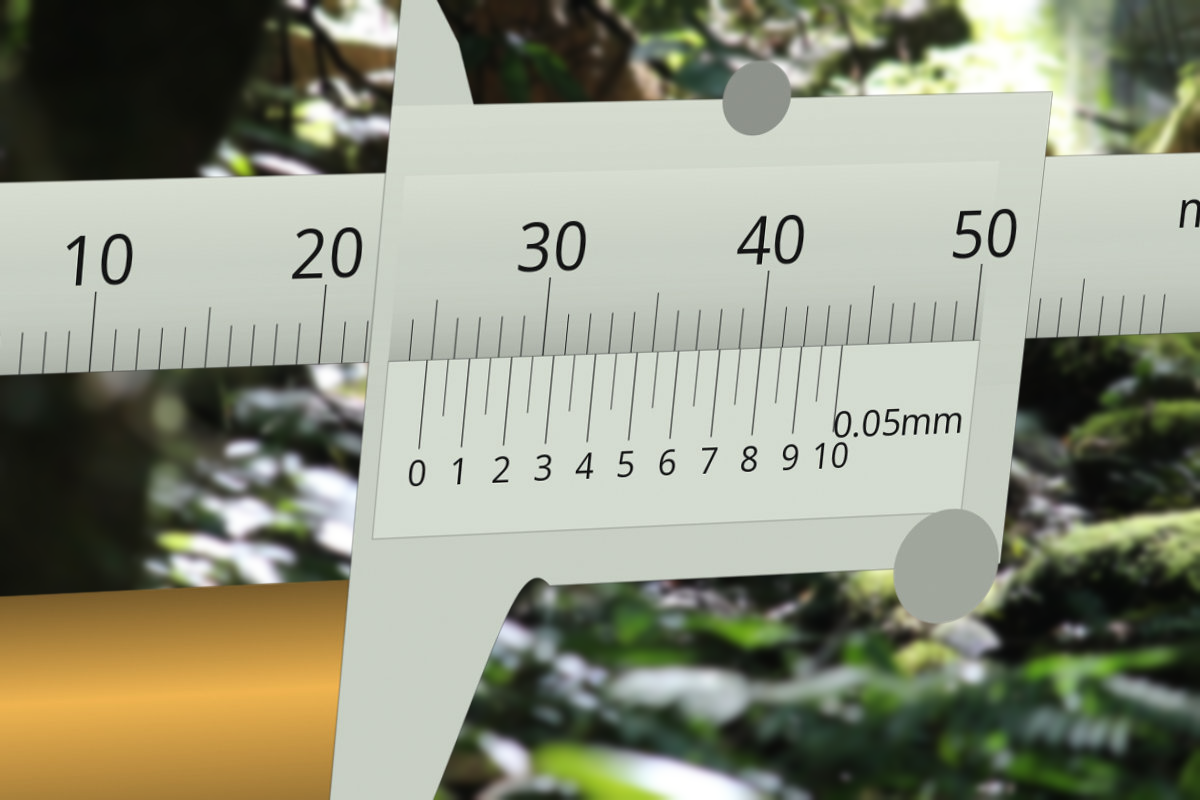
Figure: 24.8 mm
